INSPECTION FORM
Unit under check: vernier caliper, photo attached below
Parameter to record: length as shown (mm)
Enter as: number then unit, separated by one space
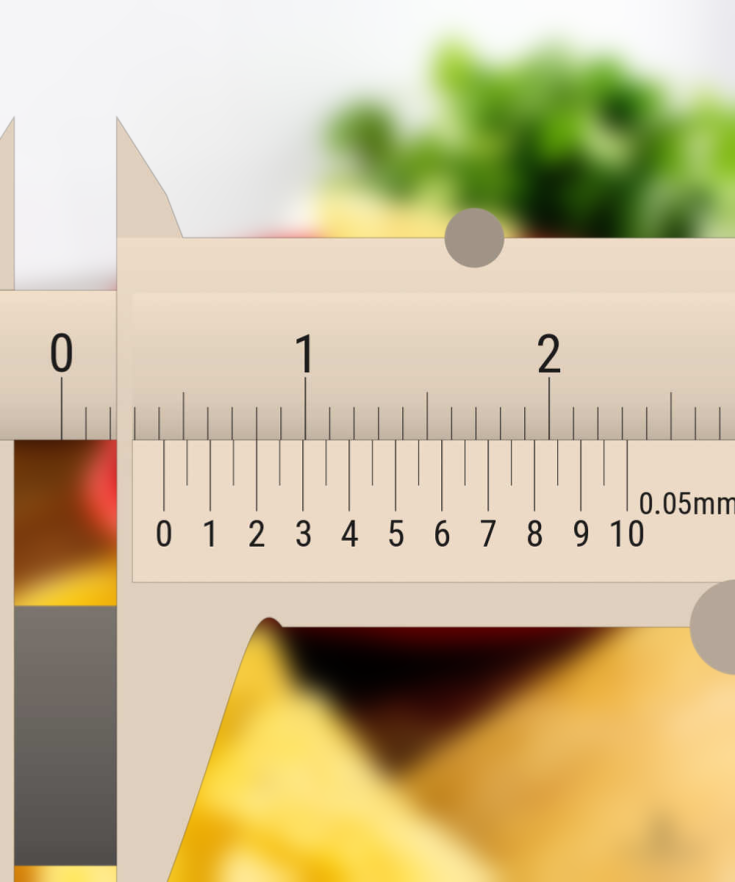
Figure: 4.20 mm
